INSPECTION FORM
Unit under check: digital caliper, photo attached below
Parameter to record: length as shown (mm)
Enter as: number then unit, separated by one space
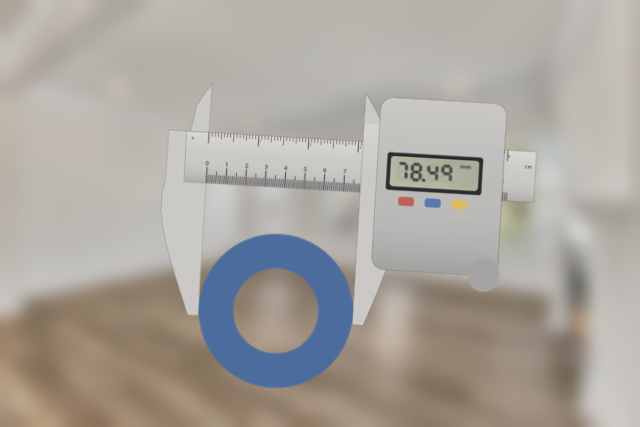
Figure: 78.49 mm
